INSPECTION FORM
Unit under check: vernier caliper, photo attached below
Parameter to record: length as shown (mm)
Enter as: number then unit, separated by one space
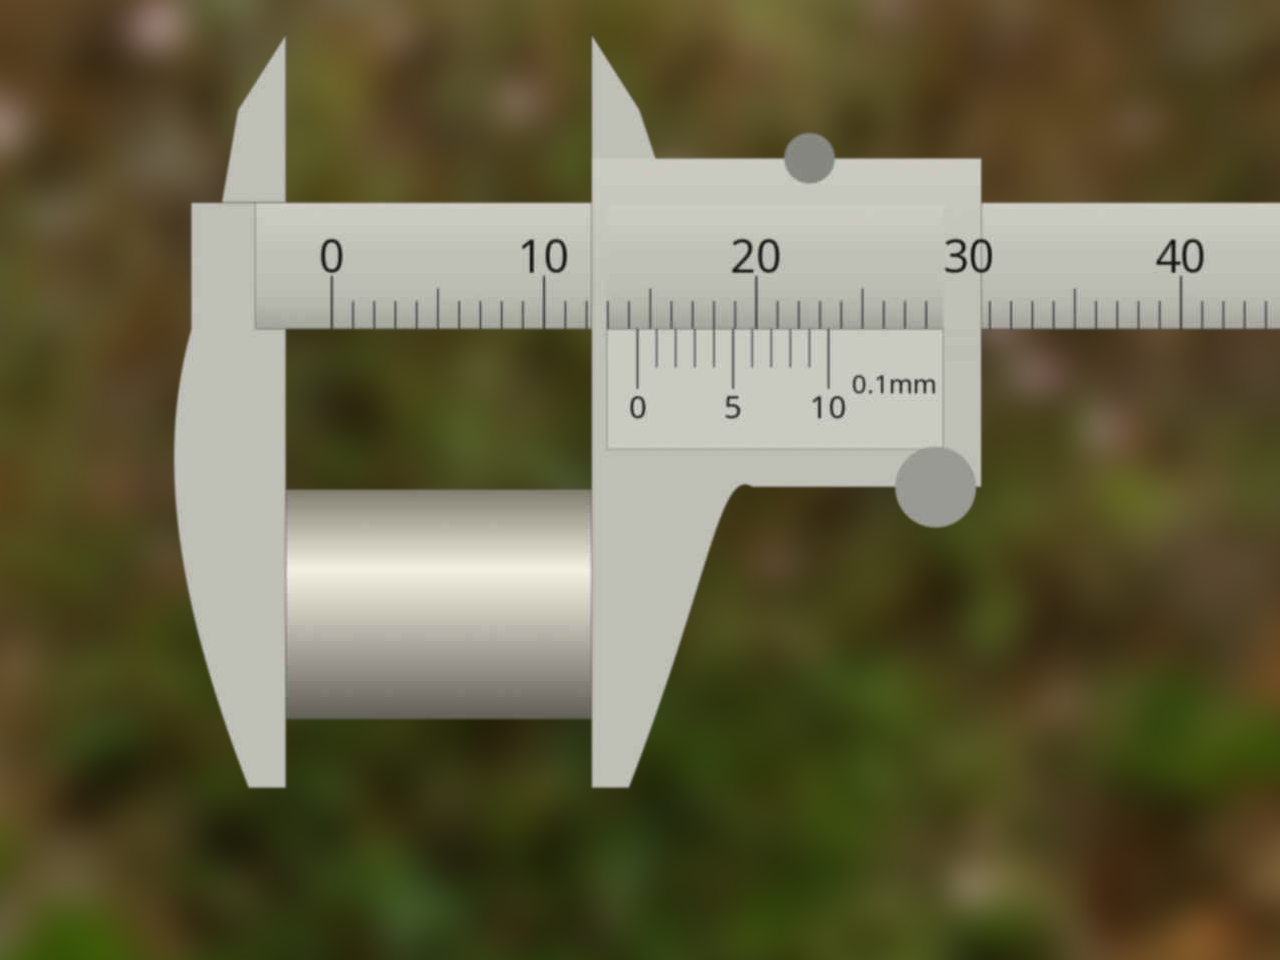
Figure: 14.4 mm
